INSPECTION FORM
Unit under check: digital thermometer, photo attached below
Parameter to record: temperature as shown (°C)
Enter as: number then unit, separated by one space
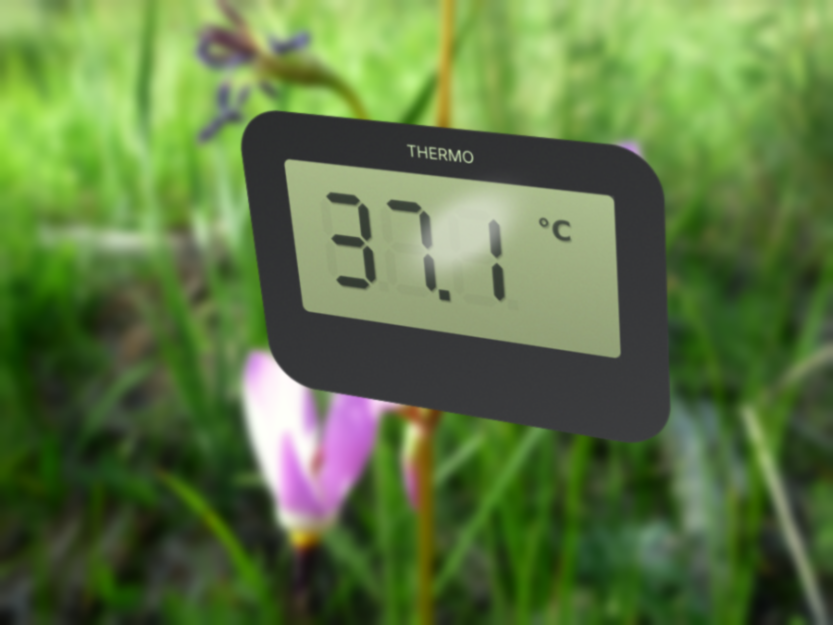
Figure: 37.1 °C
